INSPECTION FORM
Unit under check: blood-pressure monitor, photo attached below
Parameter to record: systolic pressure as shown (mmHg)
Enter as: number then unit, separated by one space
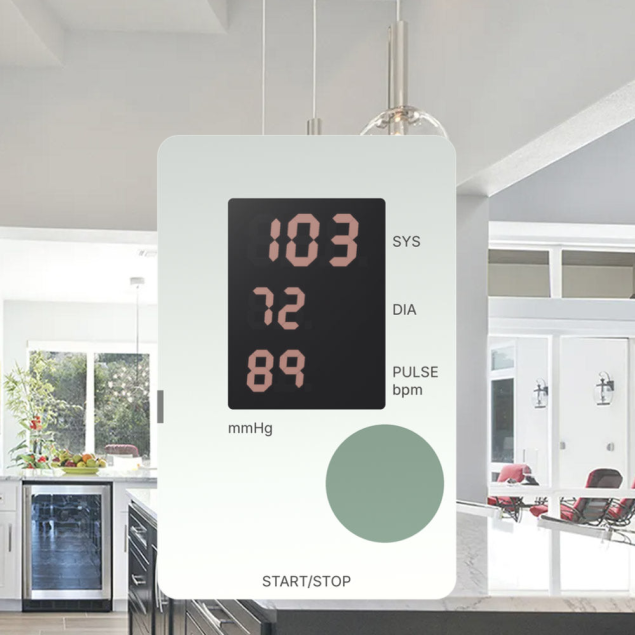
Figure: 103 mmHg
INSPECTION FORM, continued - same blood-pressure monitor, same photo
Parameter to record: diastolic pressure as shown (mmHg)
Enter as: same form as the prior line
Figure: 72 mmHg
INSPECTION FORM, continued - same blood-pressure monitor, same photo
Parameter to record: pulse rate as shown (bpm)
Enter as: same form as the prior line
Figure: 89 bpm
